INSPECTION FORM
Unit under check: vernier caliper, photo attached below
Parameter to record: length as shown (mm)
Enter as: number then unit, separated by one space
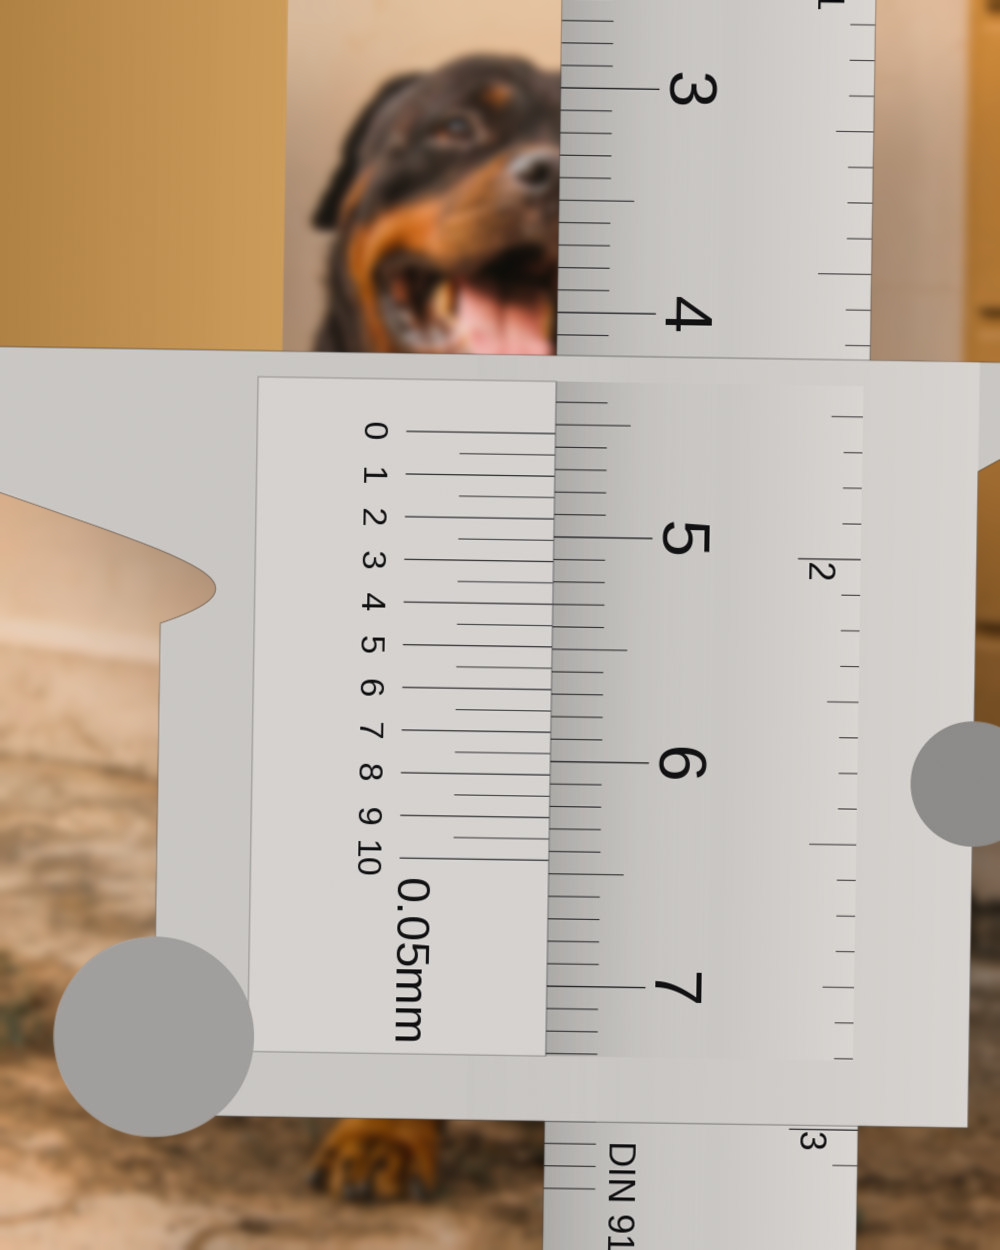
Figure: 45.4 mm
